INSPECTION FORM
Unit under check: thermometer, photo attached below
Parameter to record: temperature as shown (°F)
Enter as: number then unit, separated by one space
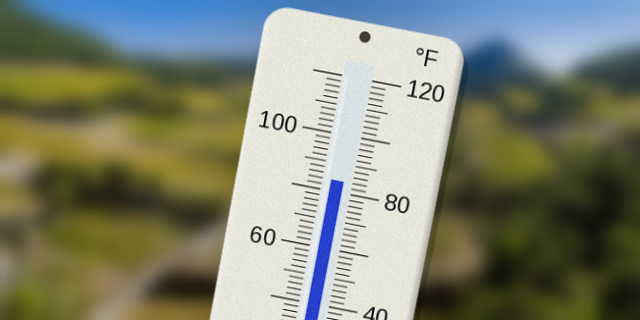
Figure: 84 °F
